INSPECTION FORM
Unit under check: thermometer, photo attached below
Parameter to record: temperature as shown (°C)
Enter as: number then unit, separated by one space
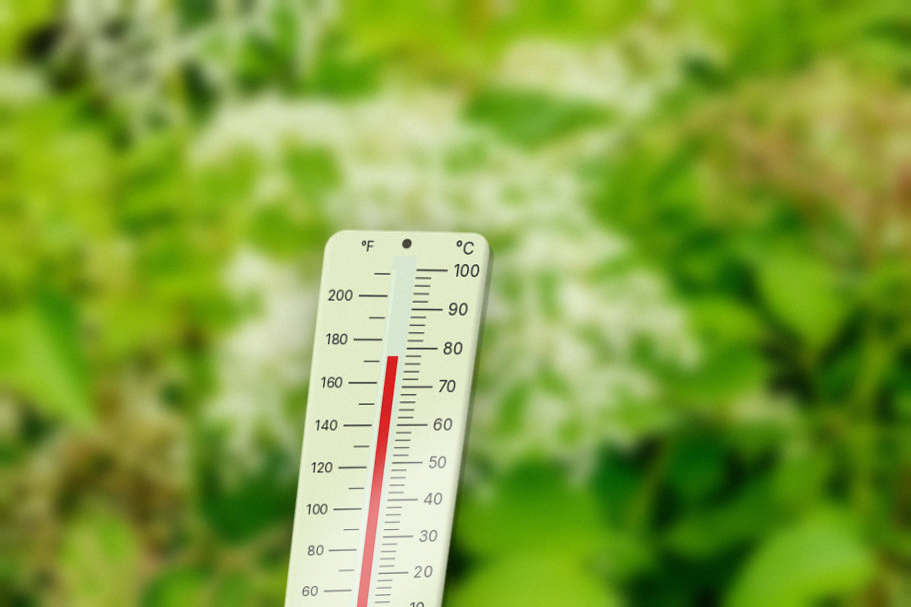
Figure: 78 °C
